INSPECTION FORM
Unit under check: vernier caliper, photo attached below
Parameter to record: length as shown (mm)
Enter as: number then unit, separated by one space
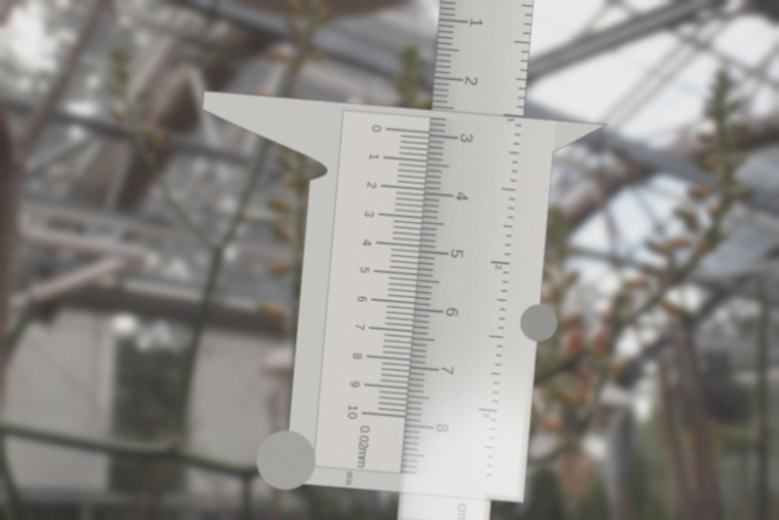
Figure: 29.5 mm
